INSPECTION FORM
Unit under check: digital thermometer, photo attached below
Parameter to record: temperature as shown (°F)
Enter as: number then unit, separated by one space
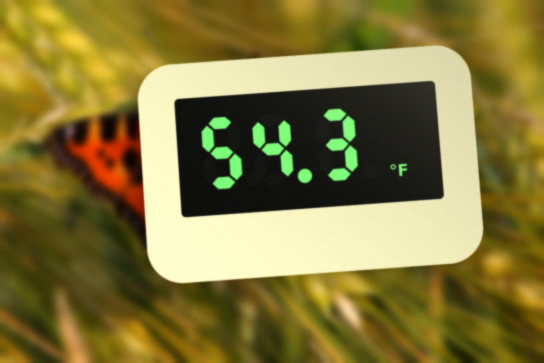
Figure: 54.3 °F
